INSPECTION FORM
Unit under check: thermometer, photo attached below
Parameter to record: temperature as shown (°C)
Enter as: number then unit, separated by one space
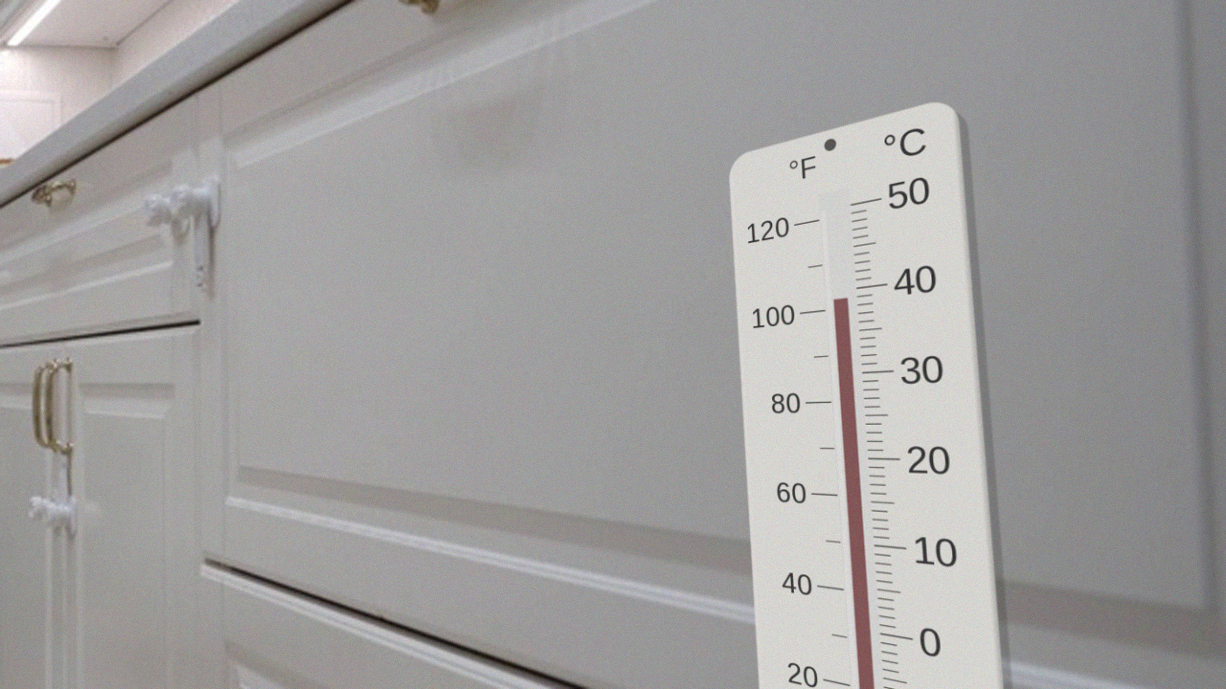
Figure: 39 °C
